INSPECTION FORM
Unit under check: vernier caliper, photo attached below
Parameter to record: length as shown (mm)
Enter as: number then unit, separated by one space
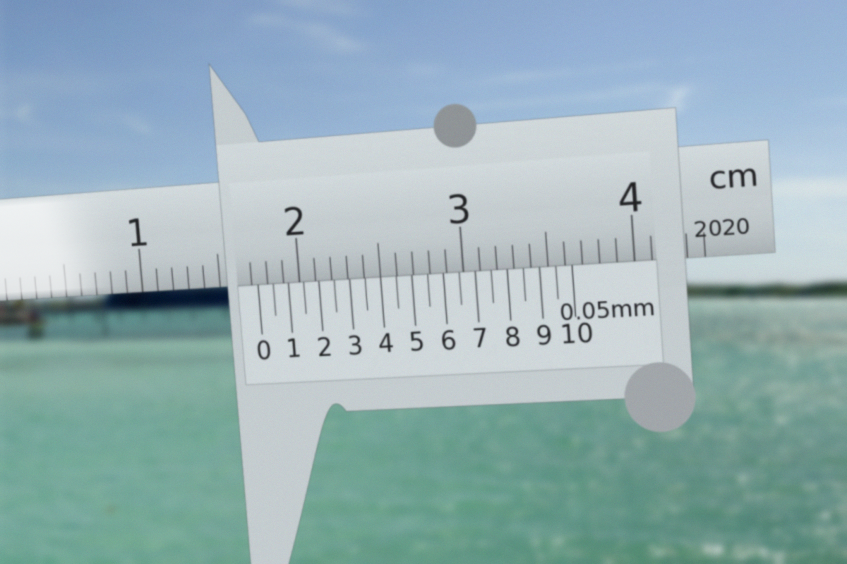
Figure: 17.4 mm
